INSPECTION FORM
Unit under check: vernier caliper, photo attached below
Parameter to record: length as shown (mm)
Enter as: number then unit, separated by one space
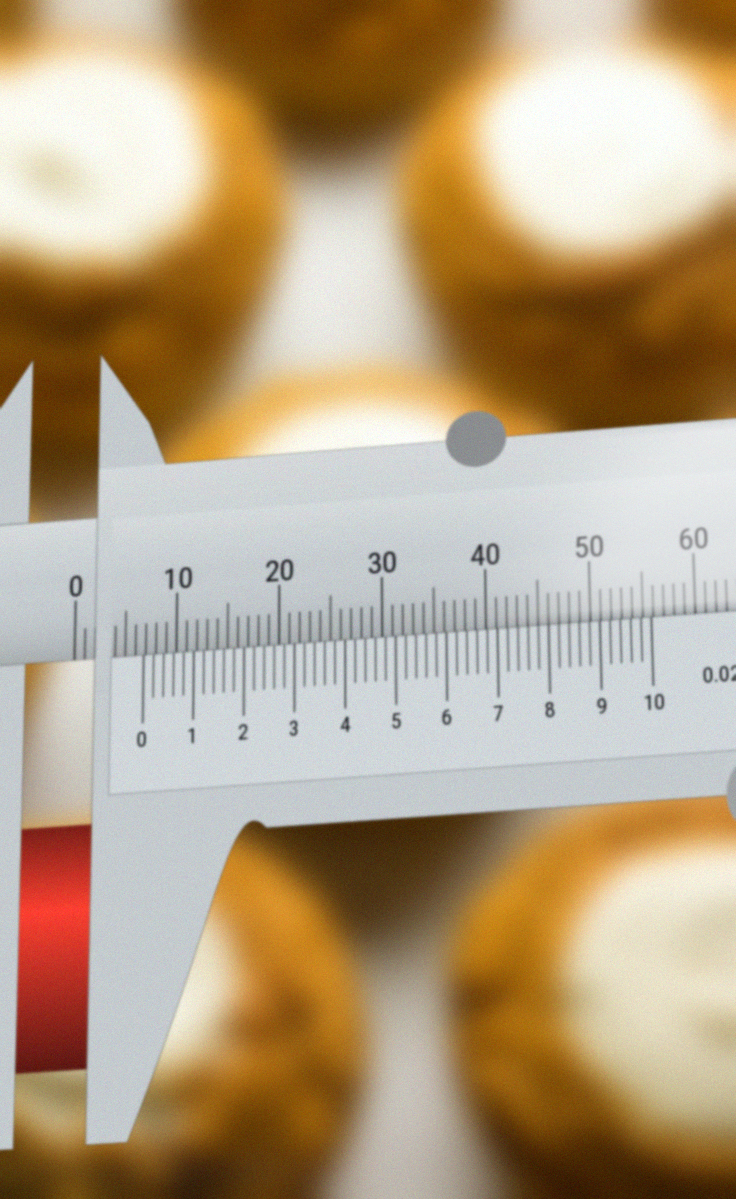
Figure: 6.8 mm
